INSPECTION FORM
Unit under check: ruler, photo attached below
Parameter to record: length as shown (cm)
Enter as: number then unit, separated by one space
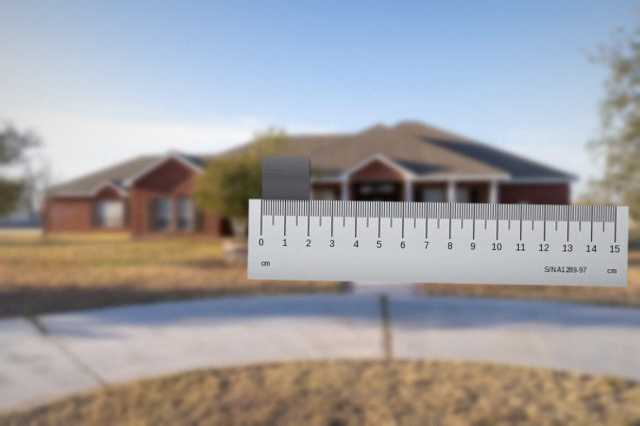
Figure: 2 cm
